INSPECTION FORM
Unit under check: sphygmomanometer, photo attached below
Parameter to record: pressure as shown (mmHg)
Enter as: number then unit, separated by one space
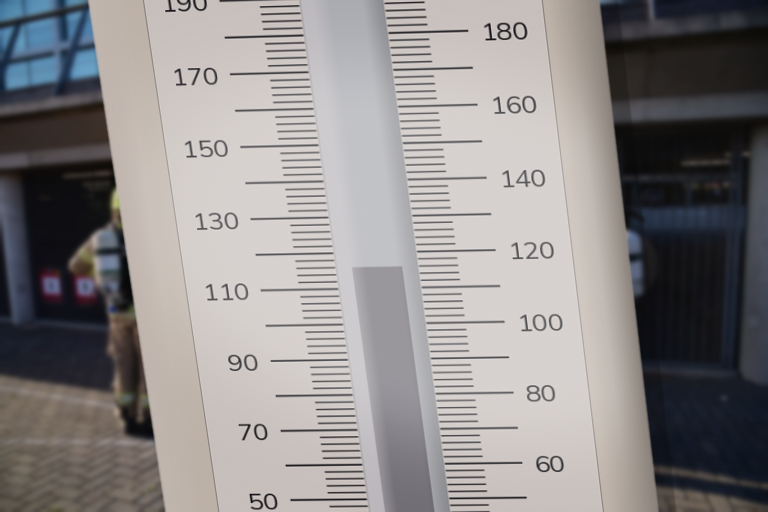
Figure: 116 mmHg
